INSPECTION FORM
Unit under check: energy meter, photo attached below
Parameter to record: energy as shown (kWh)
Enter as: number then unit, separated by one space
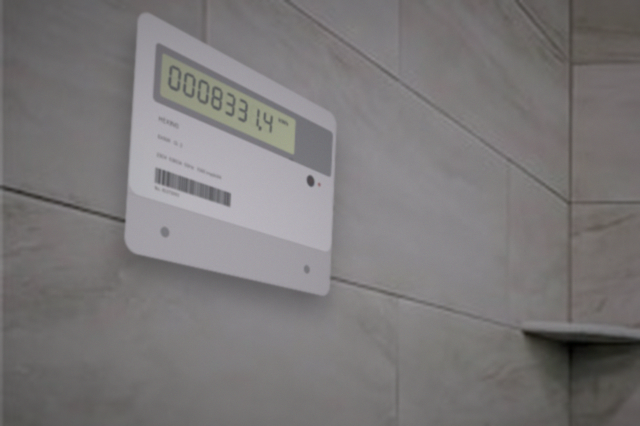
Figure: 8331.4 kWh
